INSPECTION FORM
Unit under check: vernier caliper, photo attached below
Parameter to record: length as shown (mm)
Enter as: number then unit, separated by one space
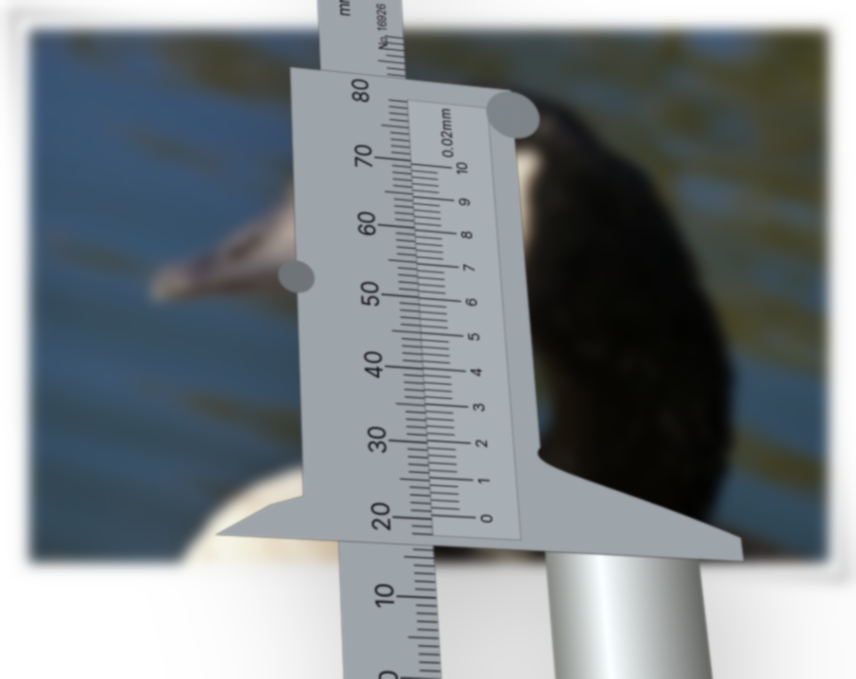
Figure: 20.5 mm
